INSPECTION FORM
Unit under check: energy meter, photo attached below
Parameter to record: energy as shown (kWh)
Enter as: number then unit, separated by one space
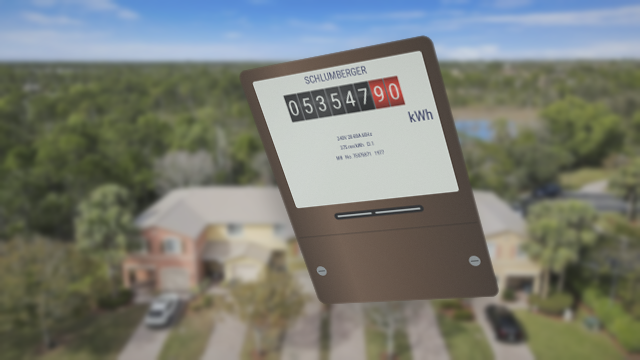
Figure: 53547.90 kWh
